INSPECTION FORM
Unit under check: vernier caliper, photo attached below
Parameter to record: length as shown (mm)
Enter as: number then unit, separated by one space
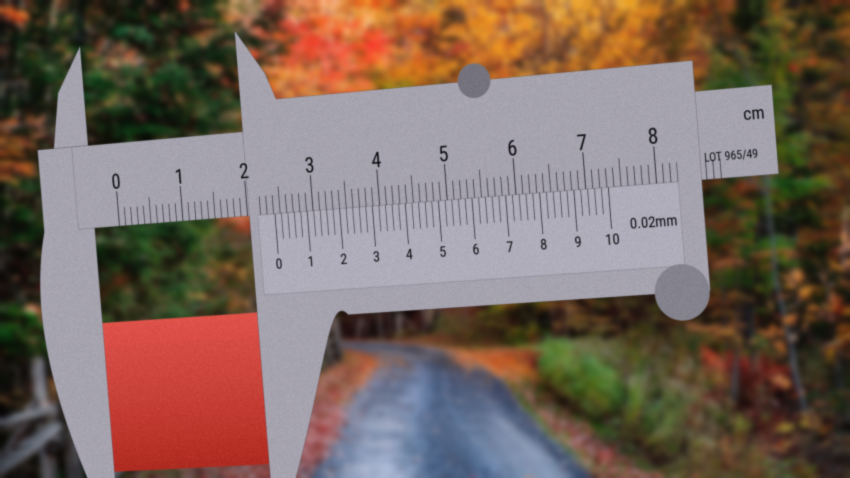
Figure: 24.2 mm
